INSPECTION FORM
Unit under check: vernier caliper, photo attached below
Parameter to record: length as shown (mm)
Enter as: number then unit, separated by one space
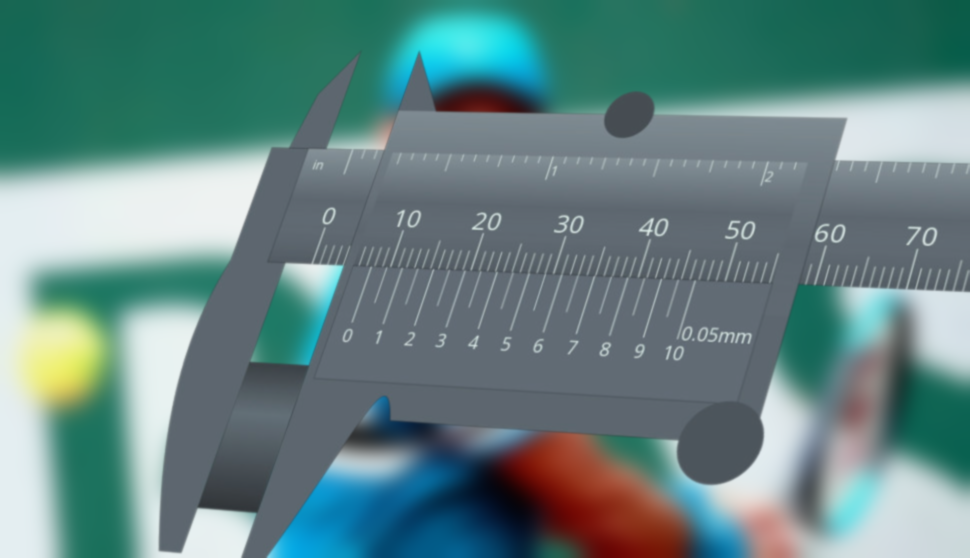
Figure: 7.6 mm
